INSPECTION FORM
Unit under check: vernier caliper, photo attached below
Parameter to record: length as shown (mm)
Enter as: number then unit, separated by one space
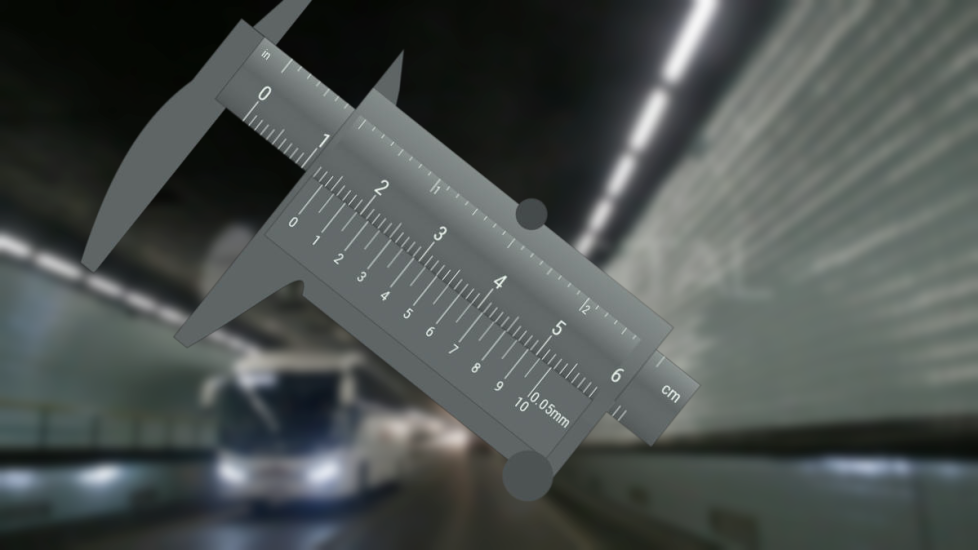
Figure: 13.6 mm
